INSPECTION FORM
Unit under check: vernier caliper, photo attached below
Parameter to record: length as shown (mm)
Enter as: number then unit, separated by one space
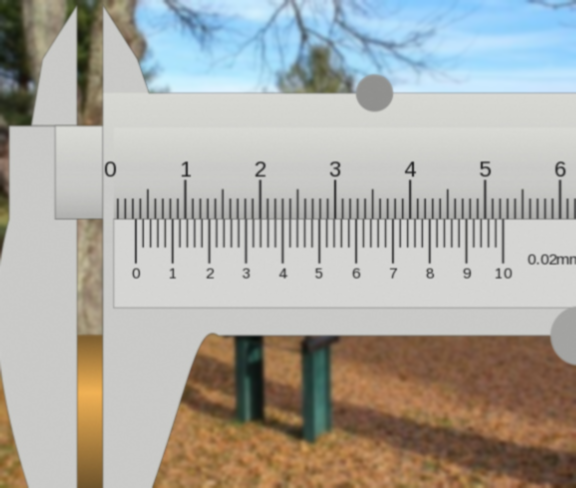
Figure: 3.4 mm
